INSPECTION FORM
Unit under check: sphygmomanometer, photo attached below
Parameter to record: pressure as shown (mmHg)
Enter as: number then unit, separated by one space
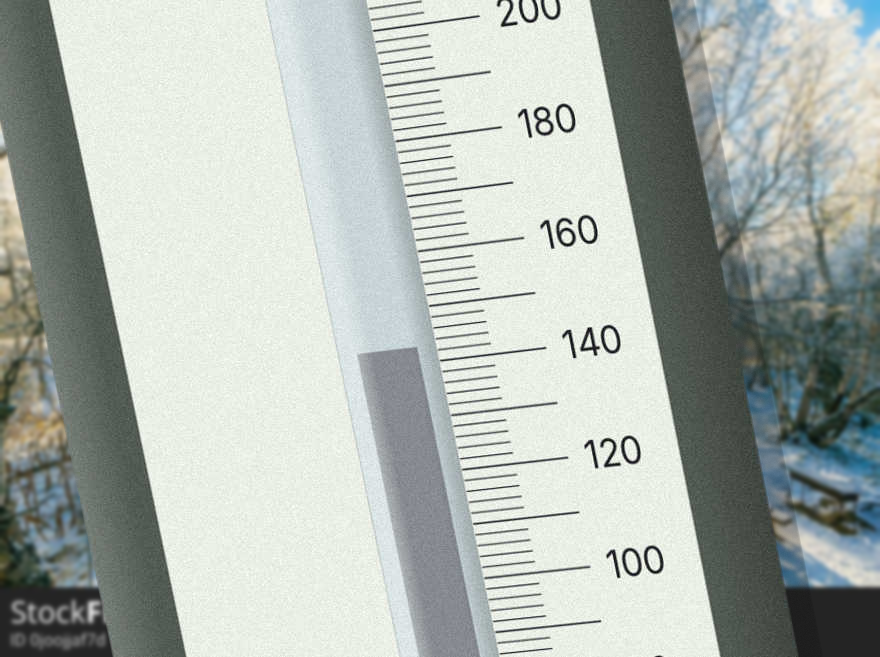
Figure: 143 mmHg
